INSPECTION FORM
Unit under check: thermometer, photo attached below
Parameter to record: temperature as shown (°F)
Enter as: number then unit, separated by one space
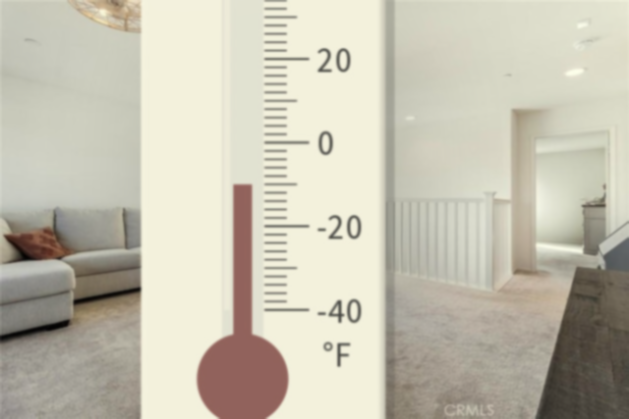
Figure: -10 °F
